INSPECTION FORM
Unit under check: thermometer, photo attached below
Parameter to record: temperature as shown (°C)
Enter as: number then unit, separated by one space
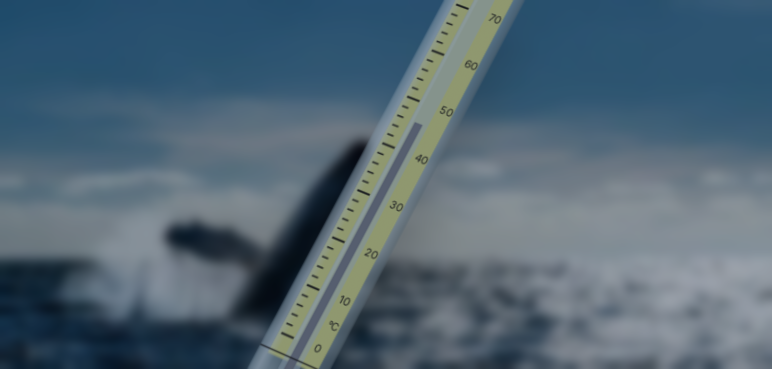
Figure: 46 °C
